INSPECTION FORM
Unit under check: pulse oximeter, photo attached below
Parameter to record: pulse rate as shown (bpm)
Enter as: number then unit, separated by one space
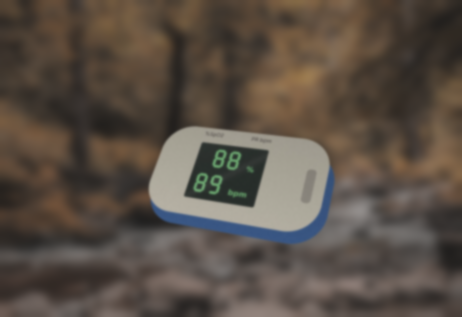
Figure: 89 bpm
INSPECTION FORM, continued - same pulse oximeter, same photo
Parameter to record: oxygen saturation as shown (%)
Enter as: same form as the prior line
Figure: 88 %
